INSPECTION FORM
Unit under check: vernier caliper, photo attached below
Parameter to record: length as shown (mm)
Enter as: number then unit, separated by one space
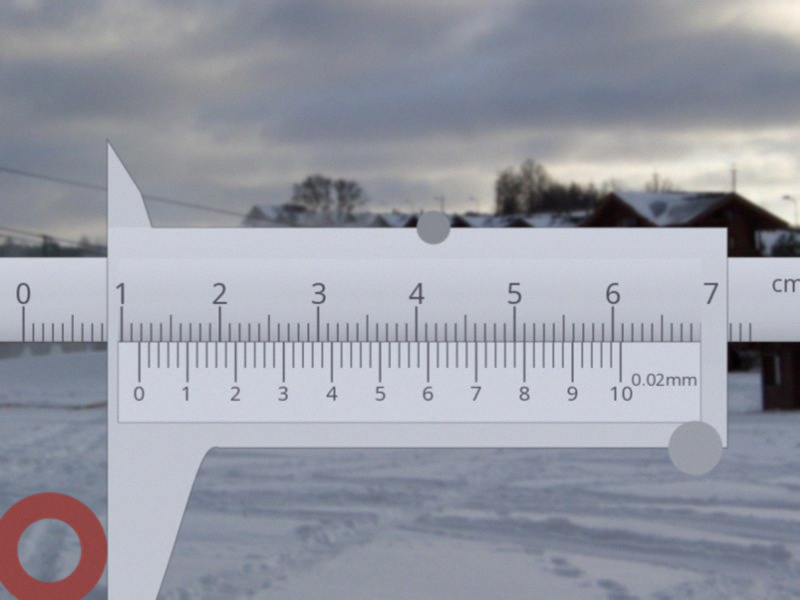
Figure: 11.8 mm
